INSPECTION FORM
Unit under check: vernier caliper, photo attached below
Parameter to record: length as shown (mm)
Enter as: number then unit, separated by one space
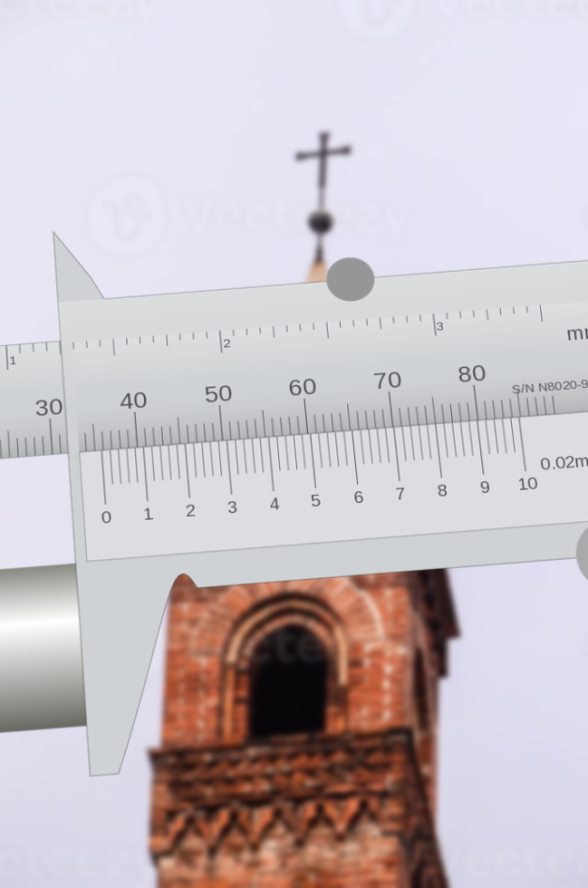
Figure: 35.8 mm
